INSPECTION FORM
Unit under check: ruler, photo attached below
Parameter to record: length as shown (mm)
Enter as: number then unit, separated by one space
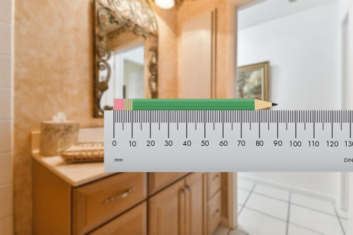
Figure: 90 mm
